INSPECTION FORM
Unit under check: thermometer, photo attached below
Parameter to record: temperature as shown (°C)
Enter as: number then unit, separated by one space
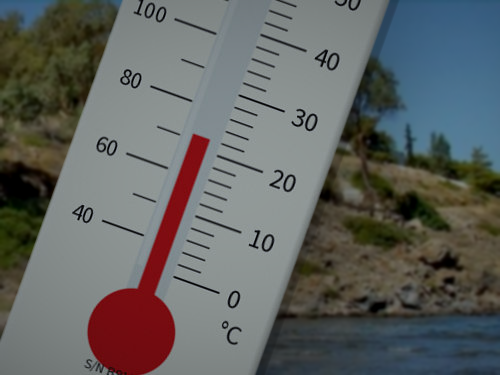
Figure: 22 °C
